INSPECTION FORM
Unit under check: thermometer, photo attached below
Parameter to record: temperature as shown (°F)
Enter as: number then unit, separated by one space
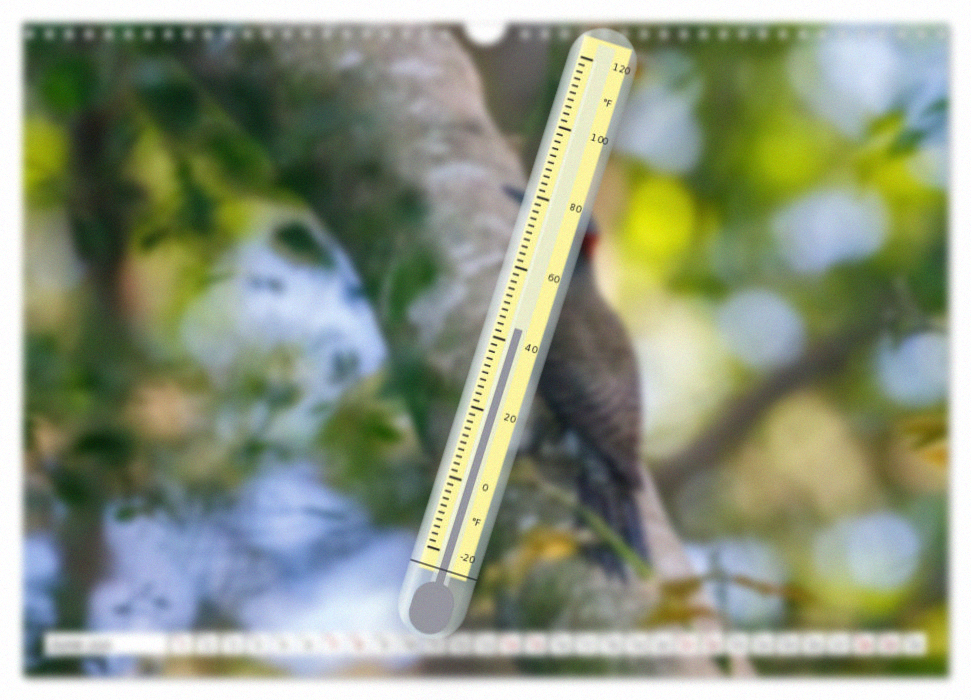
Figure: 44 °F
